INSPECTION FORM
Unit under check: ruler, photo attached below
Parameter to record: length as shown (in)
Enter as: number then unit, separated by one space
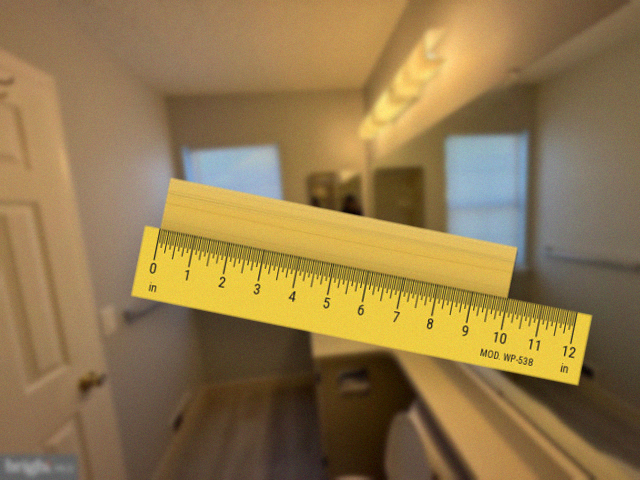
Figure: 10 in
